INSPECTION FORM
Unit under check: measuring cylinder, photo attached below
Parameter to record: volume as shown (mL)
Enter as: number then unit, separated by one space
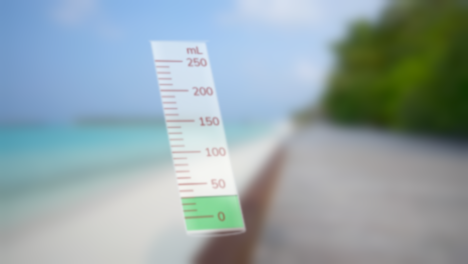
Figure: 30 mL
